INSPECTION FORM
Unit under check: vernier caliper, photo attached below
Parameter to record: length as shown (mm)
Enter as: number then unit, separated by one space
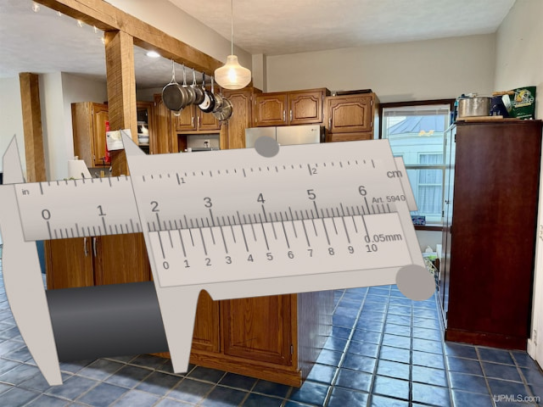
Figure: 19.5 mm
